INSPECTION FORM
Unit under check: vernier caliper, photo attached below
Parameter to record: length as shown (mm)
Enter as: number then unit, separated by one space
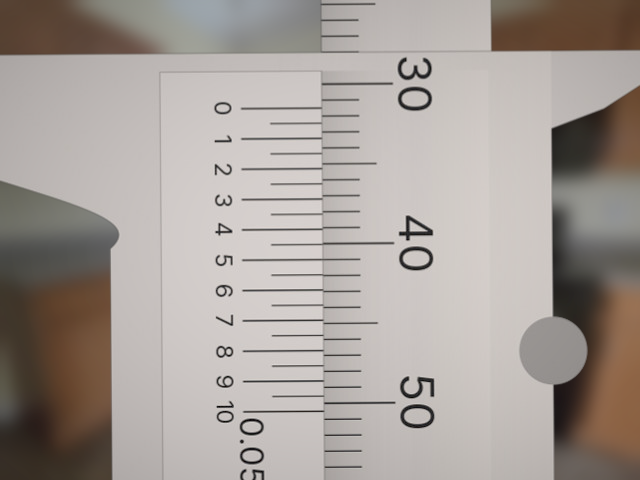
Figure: 31.5 mm
